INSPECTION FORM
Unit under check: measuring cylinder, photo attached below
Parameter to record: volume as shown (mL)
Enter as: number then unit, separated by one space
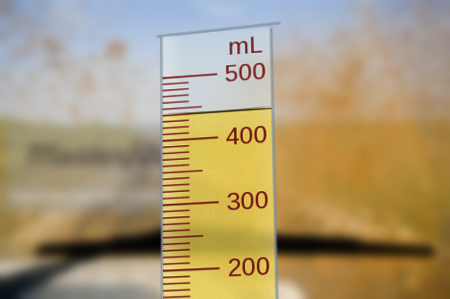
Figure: 440 mL
